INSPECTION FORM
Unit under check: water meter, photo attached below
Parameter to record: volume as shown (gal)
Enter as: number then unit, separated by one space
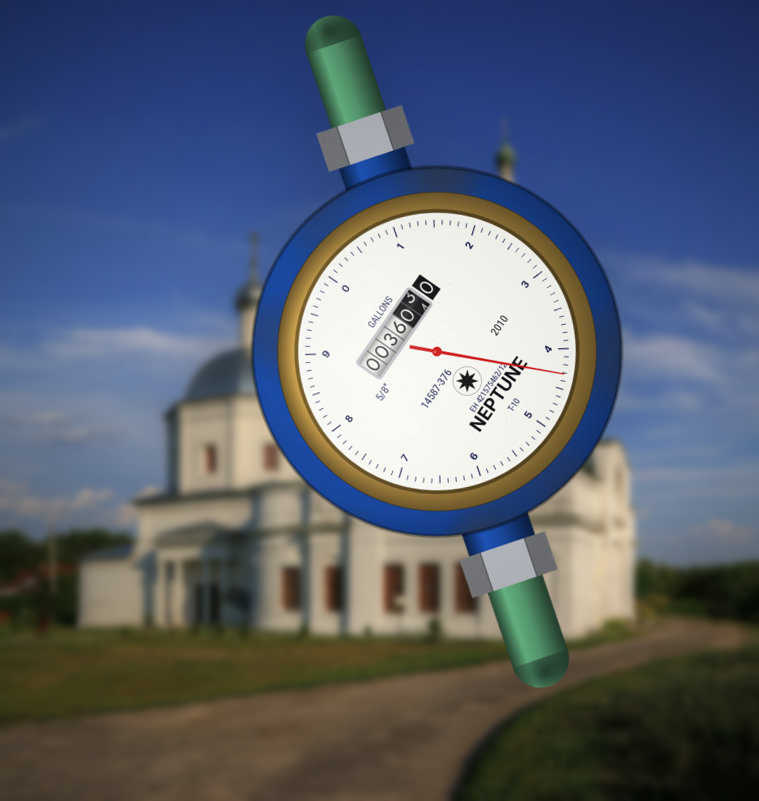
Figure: 36034.3 gal
